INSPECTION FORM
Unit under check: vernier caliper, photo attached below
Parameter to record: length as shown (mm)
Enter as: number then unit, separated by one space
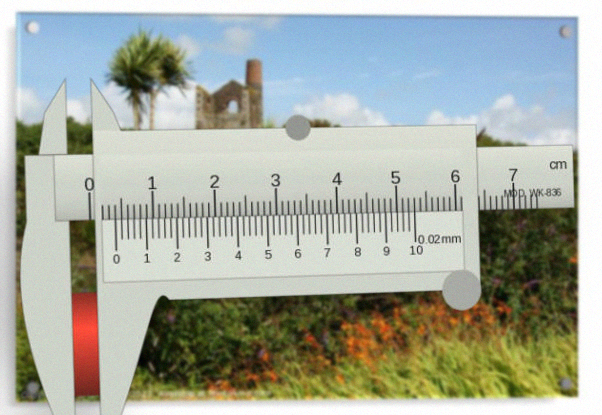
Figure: 4.0 mm
